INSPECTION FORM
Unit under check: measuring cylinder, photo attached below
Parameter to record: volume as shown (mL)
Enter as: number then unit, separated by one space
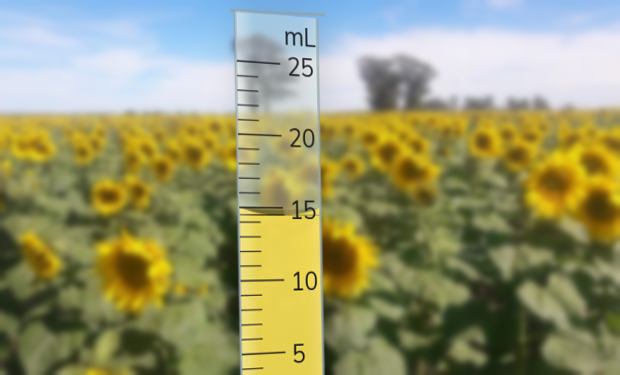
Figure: 14.5 mL
